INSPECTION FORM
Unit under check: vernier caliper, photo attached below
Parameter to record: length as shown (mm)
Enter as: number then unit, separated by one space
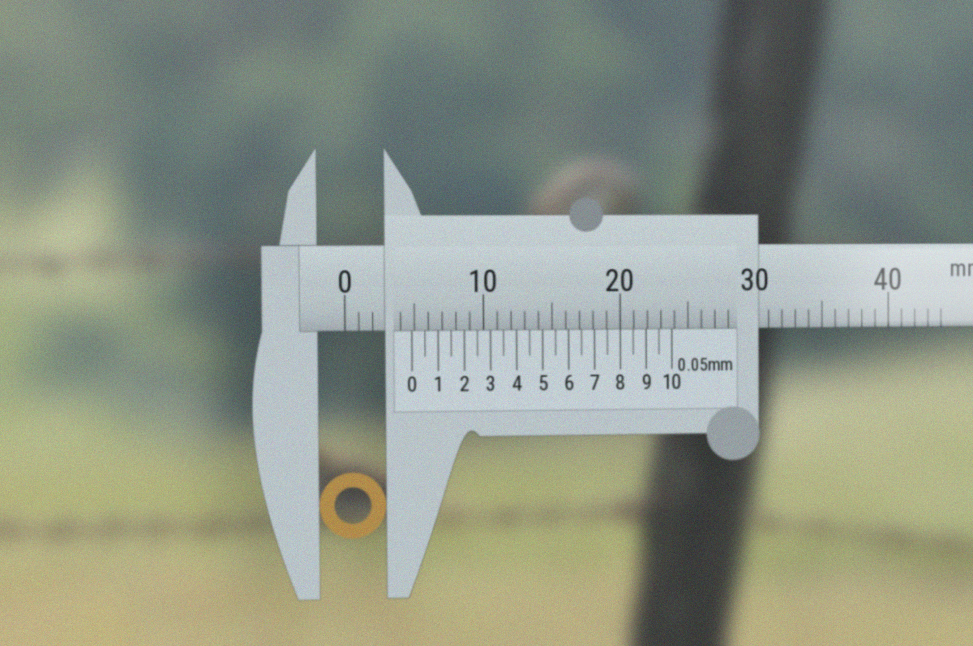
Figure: 4.8 mm
